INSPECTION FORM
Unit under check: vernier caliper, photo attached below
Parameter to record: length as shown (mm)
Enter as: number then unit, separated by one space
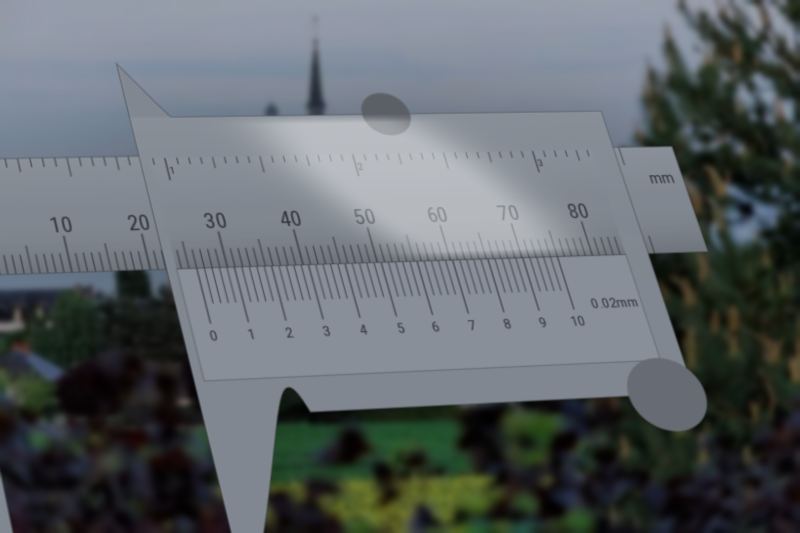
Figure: 26.0 mm
